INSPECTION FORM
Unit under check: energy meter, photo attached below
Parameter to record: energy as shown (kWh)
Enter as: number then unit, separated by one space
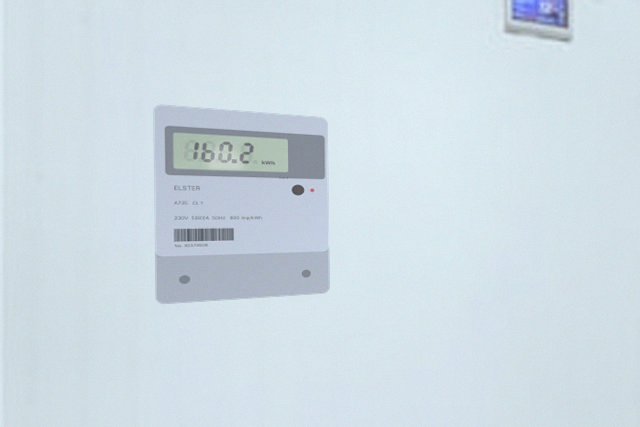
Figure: 160.2 kWh
